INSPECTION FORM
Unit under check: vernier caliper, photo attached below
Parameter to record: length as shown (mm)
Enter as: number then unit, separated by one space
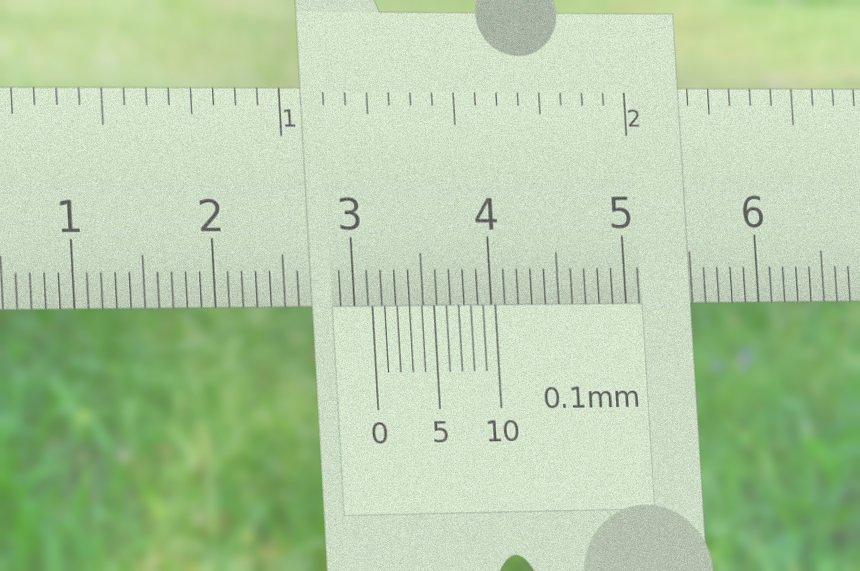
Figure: 31.3 mm
